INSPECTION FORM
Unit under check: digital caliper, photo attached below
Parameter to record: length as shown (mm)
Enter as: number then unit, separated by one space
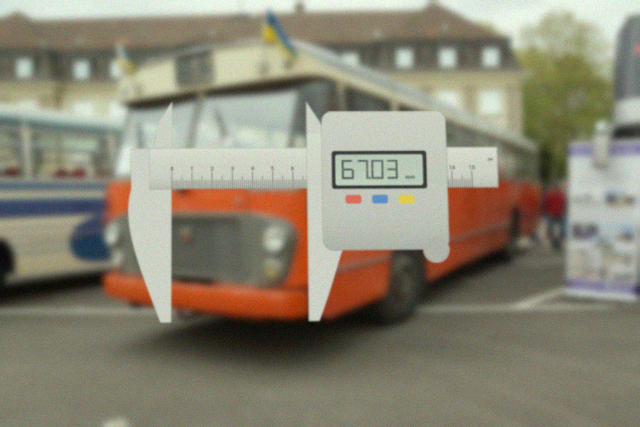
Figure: 67.03 mm
